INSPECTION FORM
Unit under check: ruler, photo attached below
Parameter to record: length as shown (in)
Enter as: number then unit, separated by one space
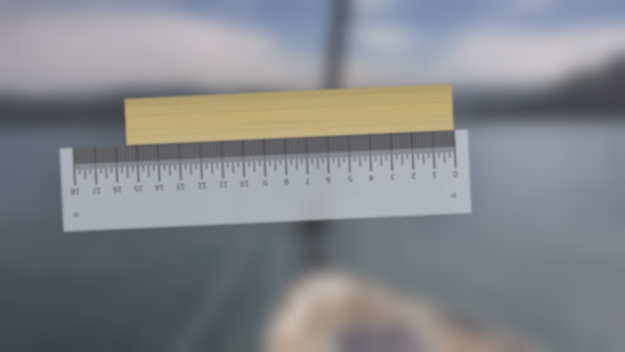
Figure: 15.5 in
